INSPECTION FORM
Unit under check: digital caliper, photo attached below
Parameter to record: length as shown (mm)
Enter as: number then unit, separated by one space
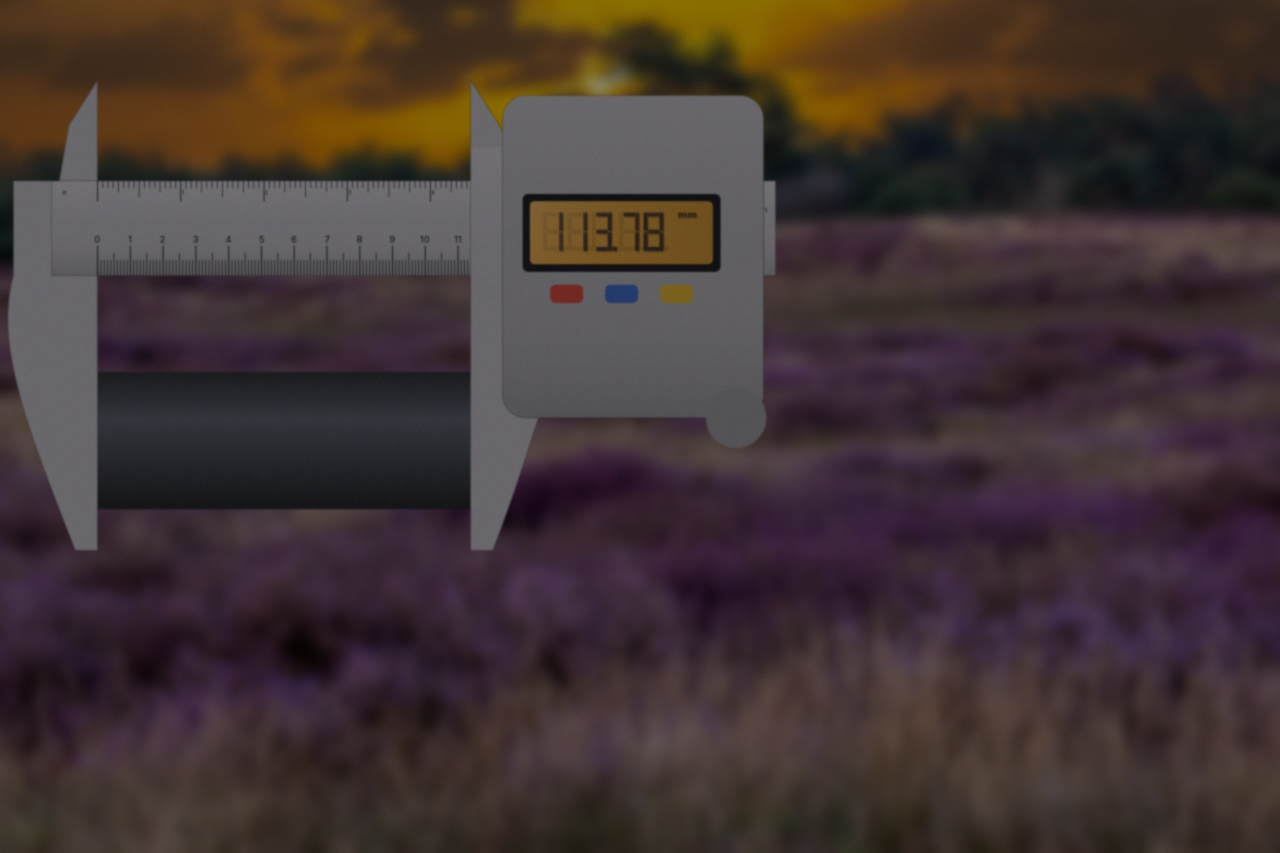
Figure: 113.78 mm
